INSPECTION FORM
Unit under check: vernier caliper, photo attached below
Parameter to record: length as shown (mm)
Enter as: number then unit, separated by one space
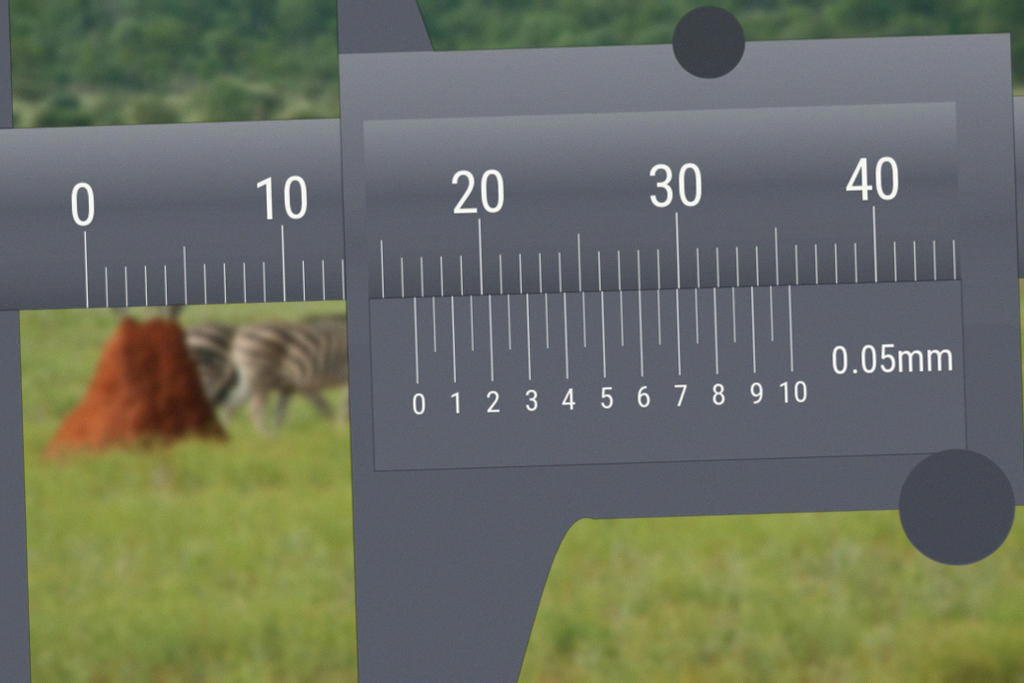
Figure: 16.6 mm
